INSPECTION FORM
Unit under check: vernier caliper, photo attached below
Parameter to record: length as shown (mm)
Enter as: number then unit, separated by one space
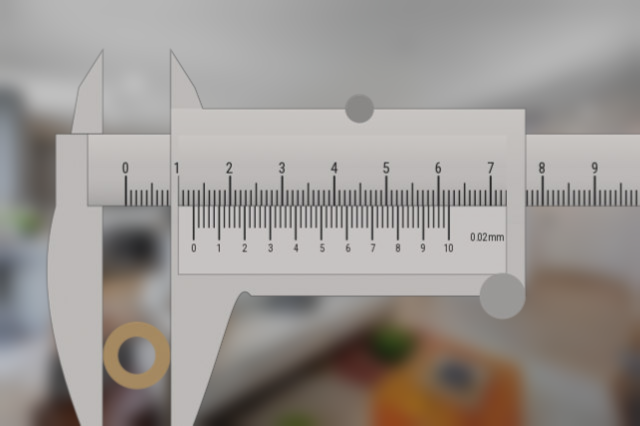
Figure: 13.0 mm
